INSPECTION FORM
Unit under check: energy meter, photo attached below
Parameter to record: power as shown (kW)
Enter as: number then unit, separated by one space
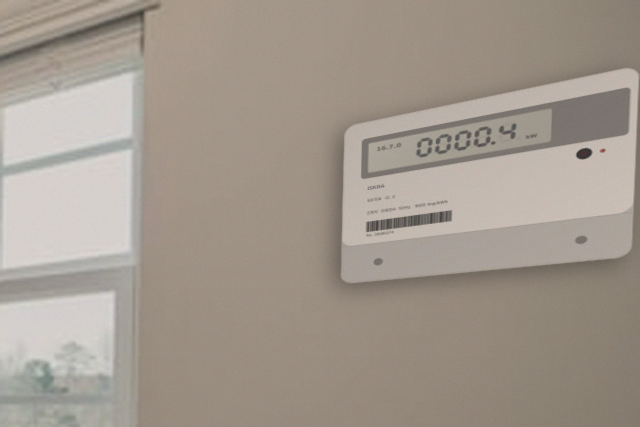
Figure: 0.4 kW
